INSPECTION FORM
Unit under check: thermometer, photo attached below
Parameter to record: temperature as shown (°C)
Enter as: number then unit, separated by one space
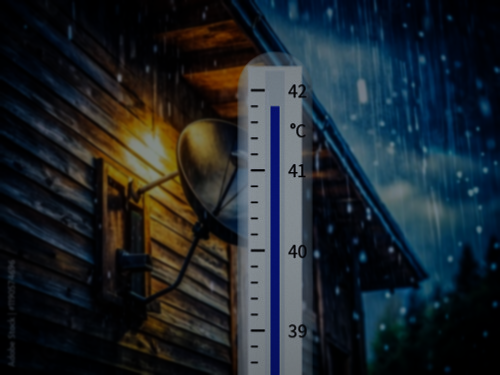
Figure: 41.8 °C
